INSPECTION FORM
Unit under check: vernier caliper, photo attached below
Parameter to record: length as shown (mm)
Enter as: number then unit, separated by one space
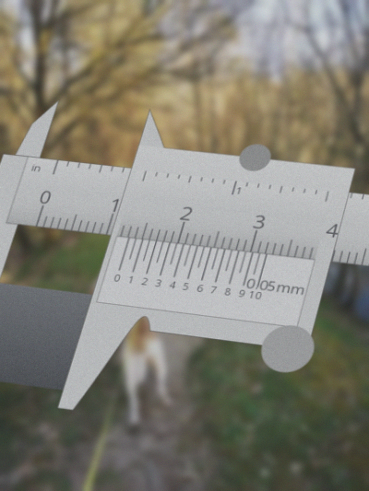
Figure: 13.2 mm
